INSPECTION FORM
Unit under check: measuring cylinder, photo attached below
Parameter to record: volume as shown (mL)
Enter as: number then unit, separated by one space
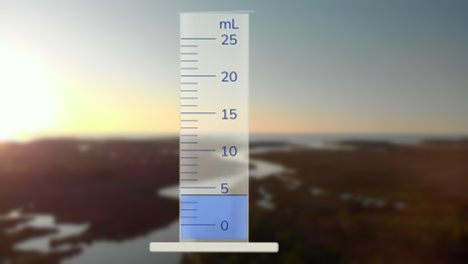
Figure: 4 mL
